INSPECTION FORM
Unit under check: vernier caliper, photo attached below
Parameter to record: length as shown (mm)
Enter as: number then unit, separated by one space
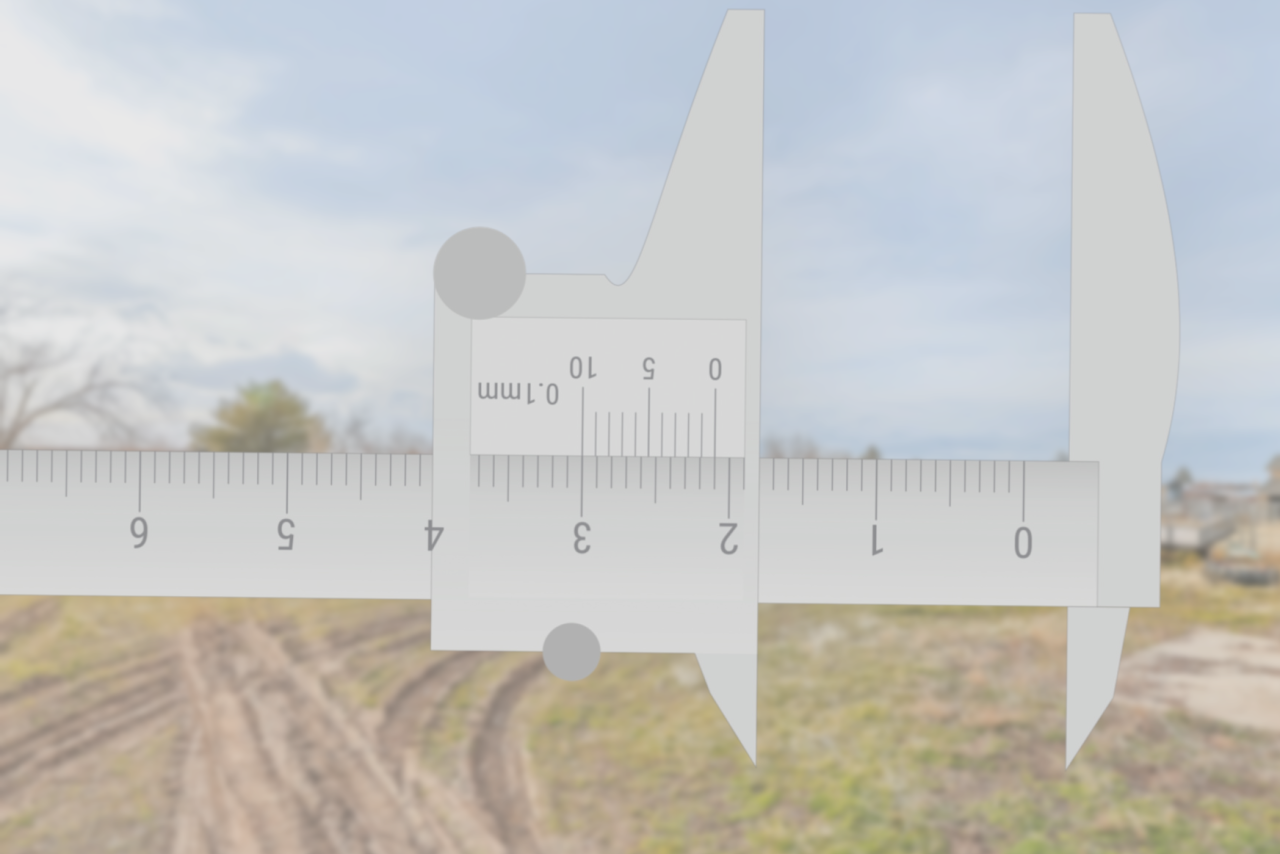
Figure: 21.0 mm
